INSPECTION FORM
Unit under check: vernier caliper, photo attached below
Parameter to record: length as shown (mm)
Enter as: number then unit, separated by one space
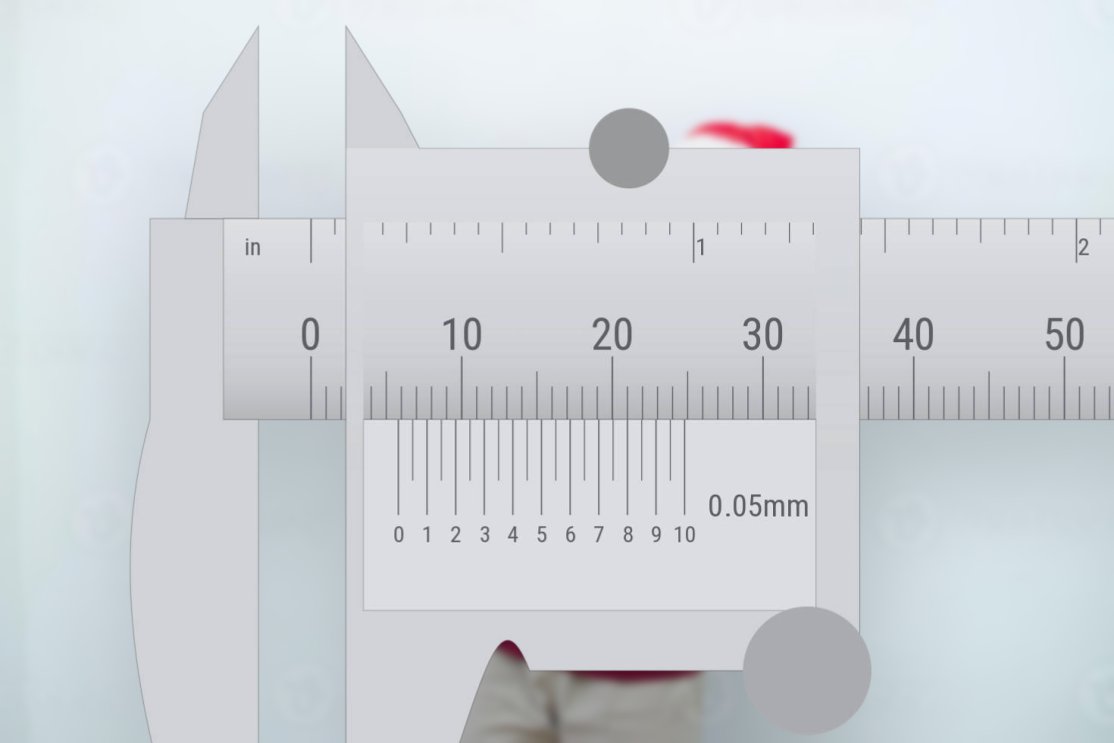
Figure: 5.8 mm
